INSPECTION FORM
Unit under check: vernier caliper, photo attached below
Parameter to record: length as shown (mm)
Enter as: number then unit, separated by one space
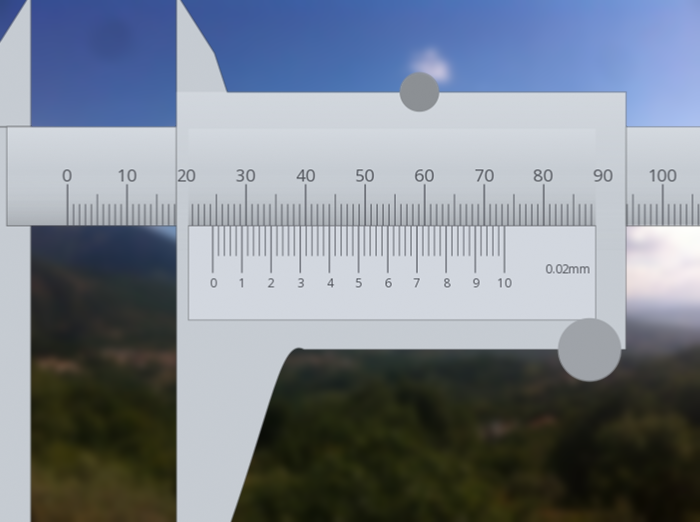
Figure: 24.4 mm
